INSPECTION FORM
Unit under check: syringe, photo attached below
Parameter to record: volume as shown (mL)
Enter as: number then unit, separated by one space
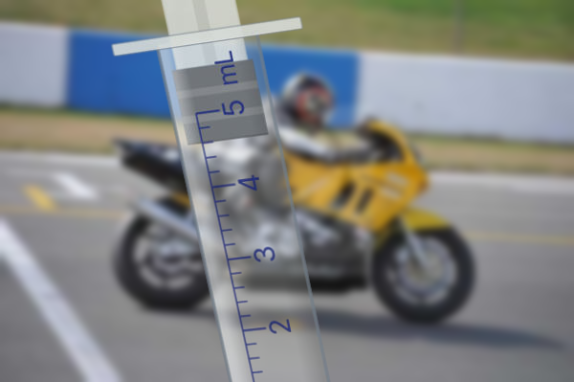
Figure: 4.6 mL
